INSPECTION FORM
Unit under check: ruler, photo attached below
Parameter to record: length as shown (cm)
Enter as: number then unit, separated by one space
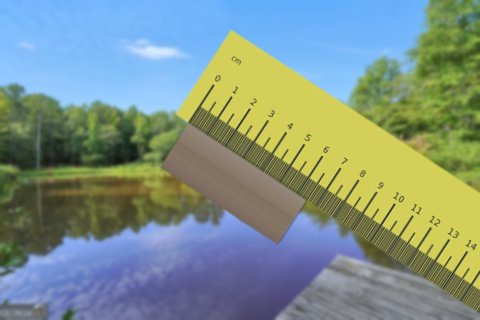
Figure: 6.5 cm
